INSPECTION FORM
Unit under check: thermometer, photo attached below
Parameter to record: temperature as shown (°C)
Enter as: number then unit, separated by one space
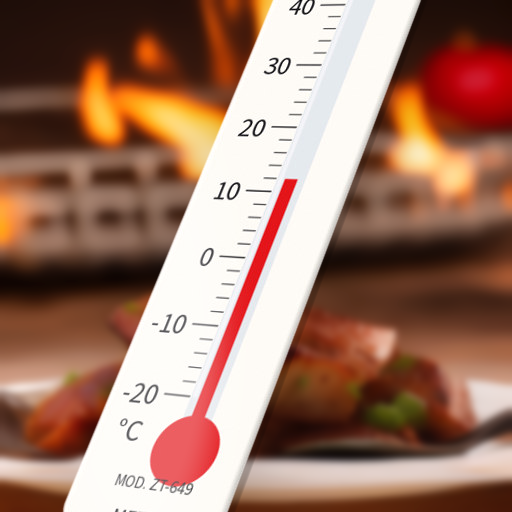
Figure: 12 °C
